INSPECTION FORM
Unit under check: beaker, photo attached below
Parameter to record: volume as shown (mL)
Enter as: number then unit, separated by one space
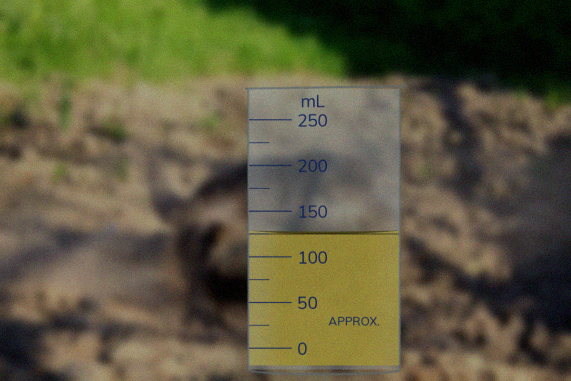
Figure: 125 mL
